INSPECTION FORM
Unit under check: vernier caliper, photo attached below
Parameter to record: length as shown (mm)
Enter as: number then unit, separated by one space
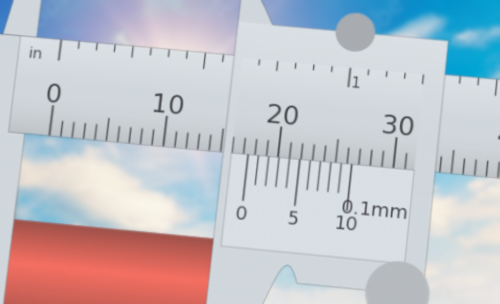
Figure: 17.4 mm
